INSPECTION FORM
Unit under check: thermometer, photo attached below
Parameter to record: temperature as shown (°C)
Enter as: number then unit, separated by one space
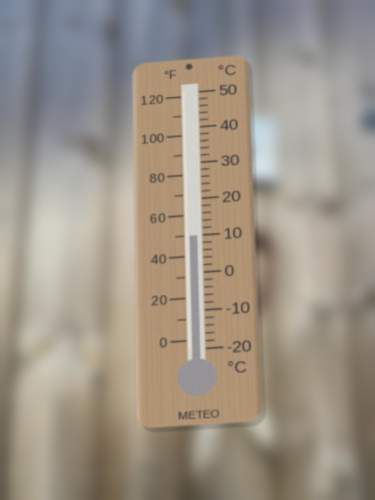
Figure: 10 °C
